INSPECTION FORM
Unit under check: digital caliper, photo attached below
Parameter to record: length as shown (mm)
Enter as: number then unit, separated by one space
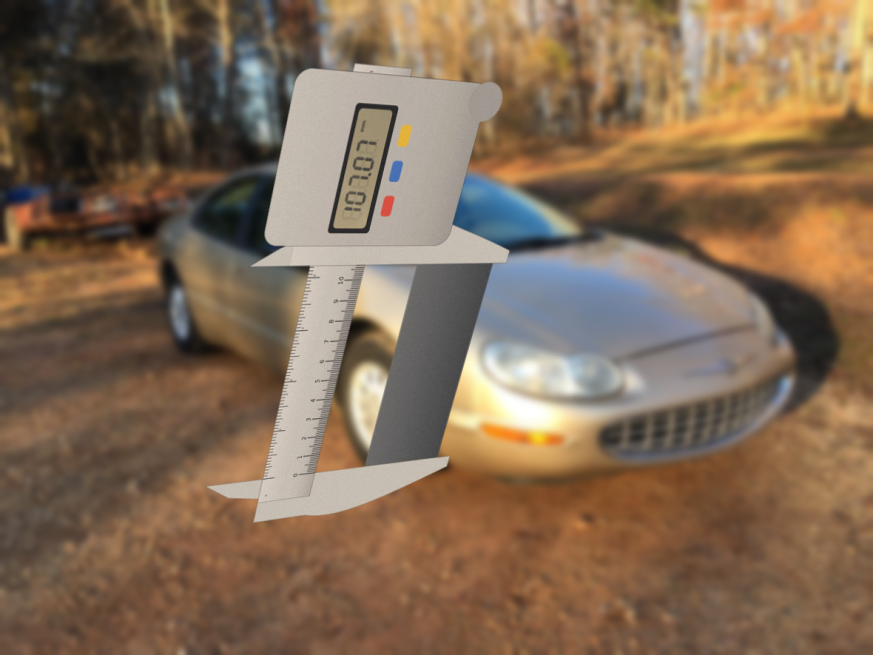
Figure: 107.07 mm
